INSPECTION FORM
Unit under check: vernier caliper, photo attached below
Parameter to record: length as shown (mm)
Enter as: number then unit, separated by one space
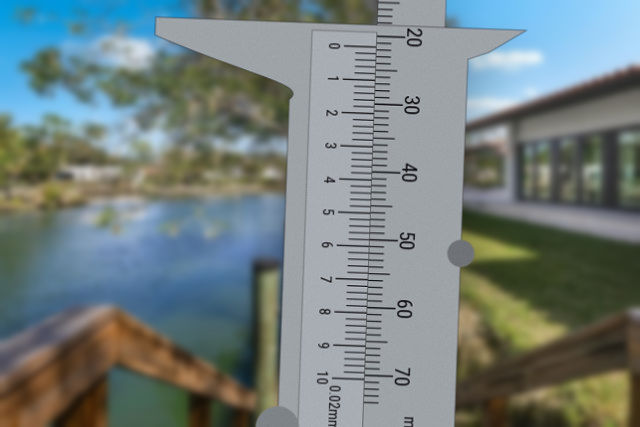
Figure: 21.6 mm
